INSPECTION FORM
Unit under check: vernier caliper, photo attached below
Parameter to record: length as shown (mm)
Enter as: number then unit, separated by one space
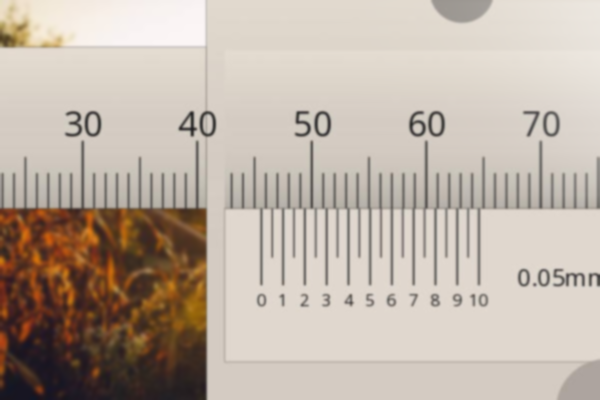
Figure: 45.6 mm
